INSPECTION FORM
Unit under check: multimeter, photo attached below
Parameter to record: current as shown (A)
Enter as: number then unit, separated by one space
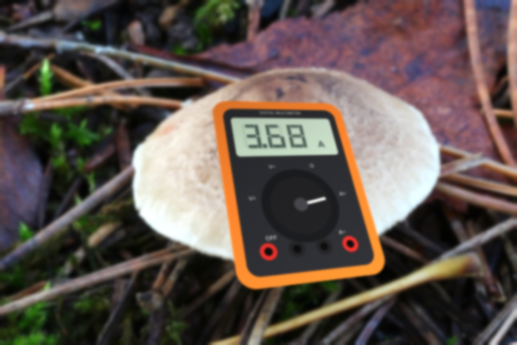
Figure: 3.68 A
